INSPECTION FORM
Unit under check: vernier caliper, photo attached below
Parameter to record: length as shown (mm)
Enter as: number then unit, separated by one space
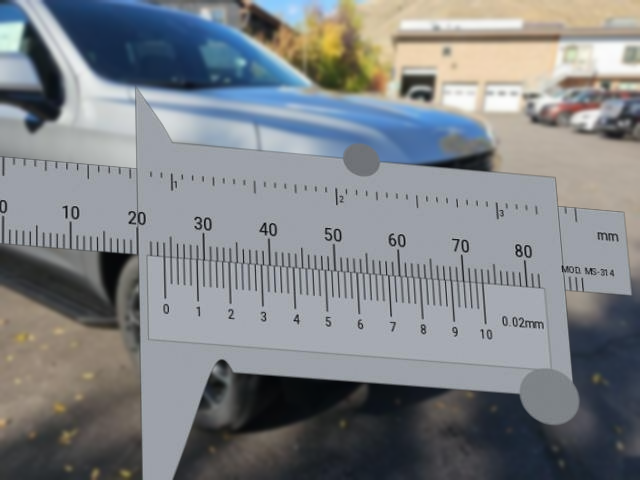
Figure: 24.0 mm
